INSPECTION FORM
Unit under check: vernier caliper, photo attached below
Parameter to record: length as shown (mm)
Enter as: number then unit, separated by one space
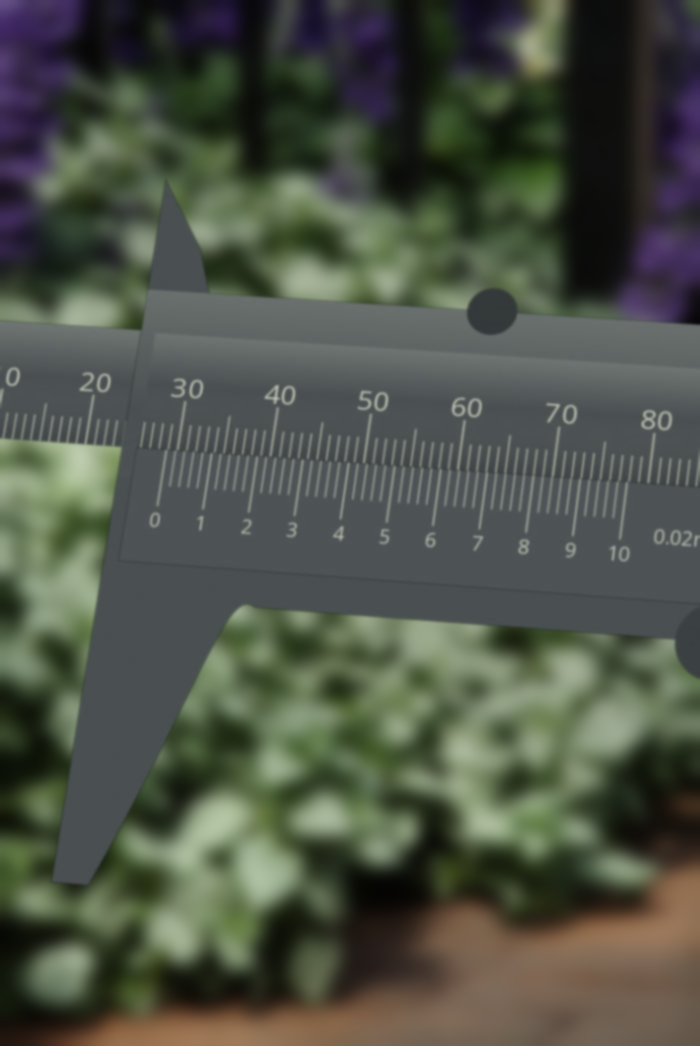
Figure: 28.8 mm
